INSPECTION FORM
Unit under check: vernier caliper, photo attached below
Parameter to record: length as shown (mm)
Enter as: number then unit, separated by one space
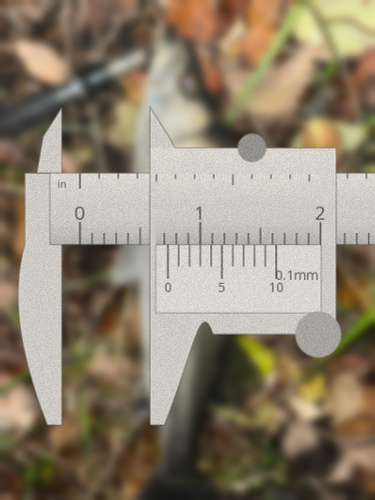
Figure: 7.3 mm
